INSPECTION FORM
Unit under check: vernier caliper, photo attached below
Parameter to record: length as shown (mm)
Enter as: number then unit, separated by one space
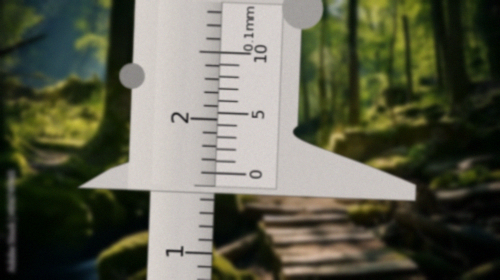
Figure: 16.0 mm
